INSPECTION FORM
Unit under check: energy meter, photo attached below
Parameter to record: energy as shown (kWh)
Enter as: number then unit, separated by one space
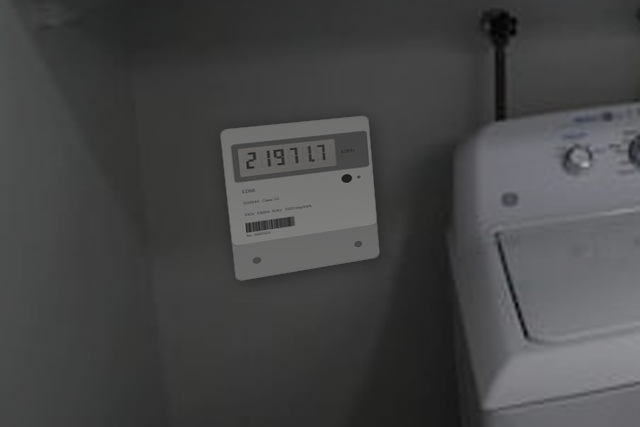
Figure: 21971.7 kWh
